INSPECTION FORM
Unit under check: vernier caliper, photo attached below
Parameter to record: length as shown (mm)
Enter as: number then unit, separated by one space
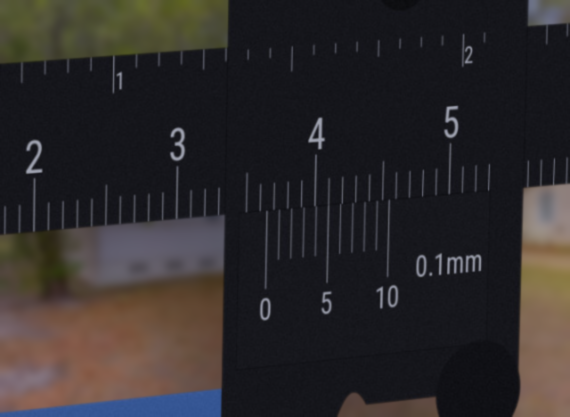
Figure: 36.5 mm
